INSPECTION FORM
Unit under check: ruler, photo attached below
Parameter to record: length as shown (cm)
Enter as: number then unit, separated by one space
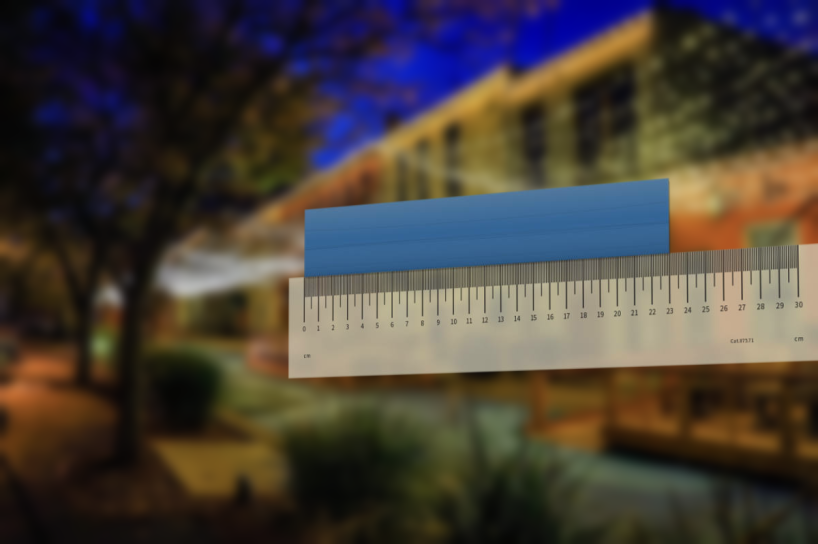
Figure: 23 cm
